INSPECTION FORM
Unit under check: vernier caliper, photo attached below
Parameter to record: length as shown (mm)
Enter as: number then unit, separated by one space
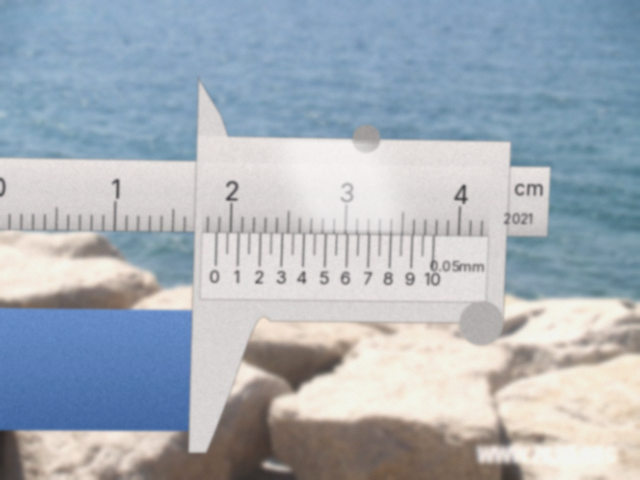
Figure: 18.8 mm
